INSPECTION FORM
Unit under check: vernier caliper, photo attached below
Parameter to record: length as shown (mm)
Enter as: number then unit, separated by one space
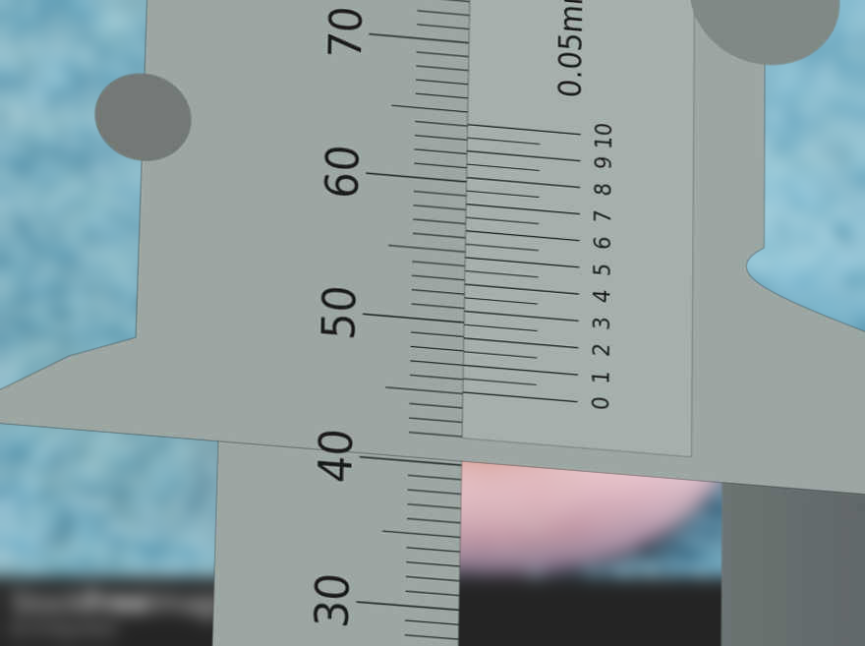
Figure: 45.1 mm
